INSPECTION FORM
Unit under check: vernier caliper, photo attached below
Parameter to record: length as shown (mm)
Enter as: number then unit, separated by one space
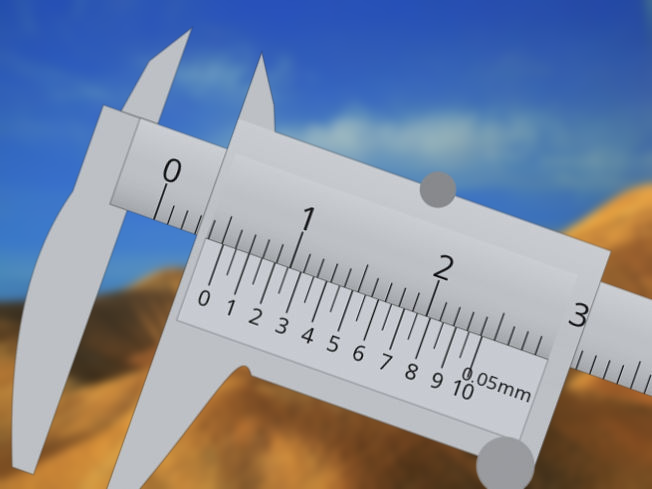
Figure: 5.1 mm
